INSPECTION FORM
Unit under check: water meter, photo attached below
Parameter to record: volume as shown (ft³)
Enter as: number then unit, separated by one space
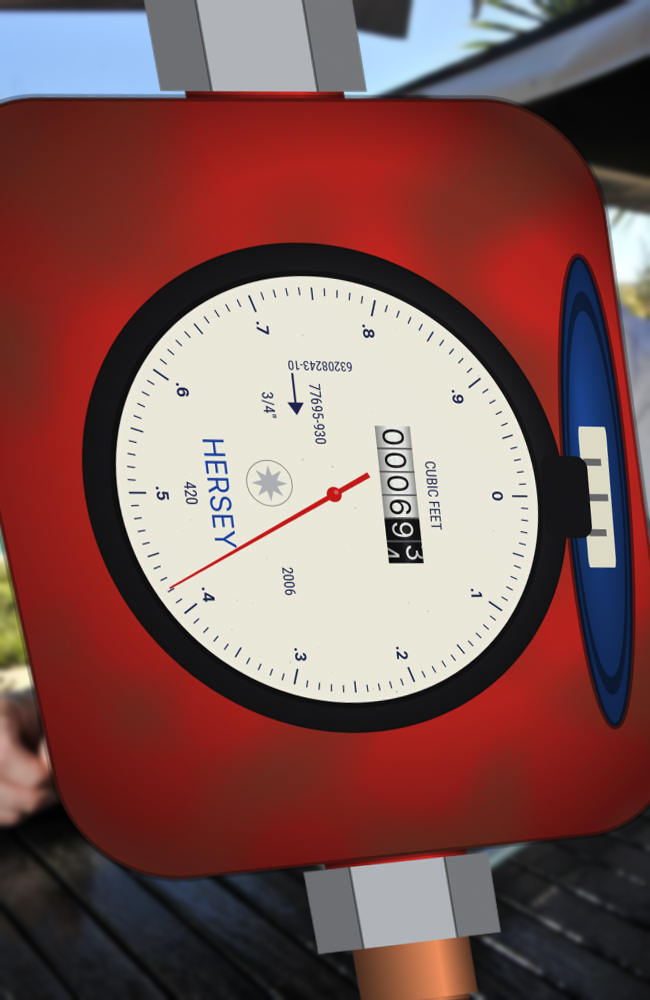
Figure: 693.42 ft³
